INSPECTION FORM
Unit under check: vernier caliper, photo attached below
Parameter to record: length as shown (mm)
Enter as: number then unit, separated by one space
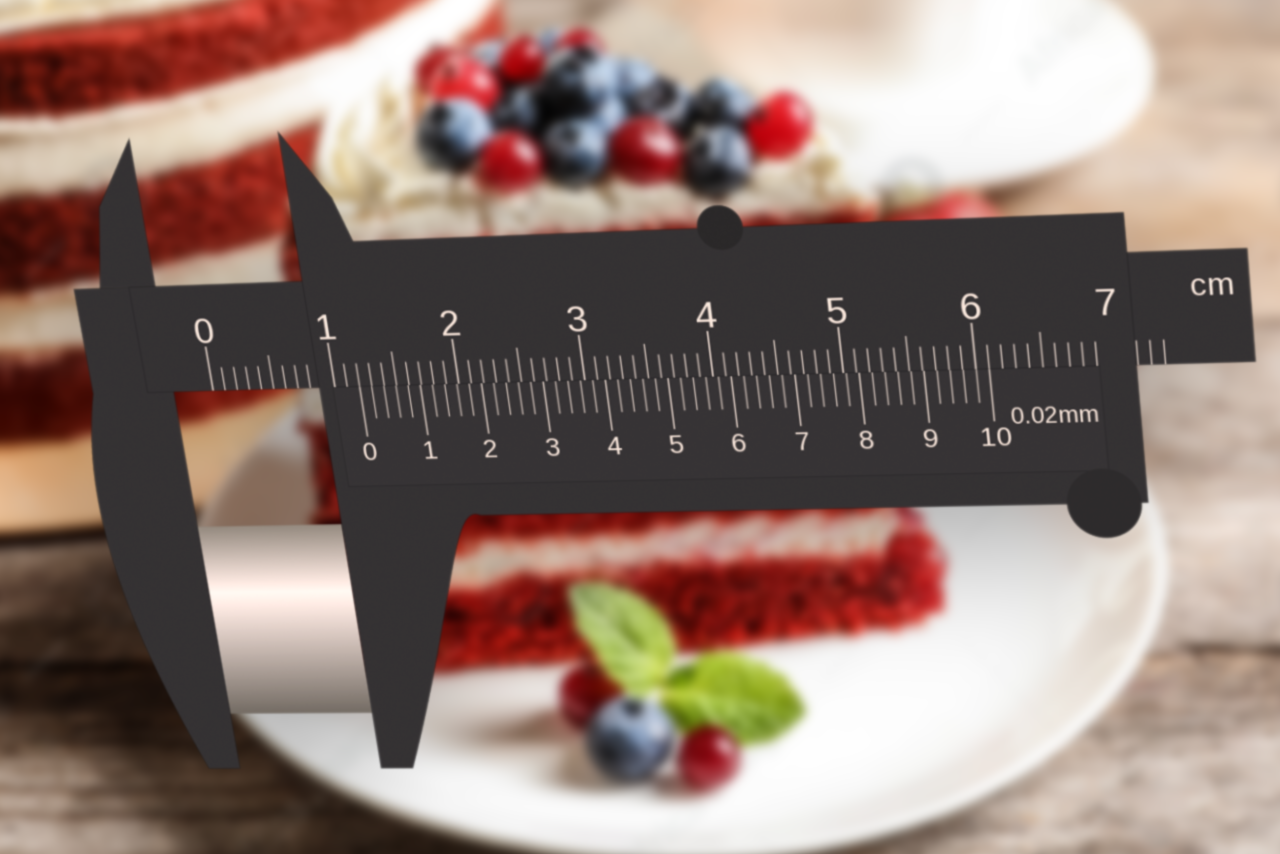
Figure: 12.0 mm
